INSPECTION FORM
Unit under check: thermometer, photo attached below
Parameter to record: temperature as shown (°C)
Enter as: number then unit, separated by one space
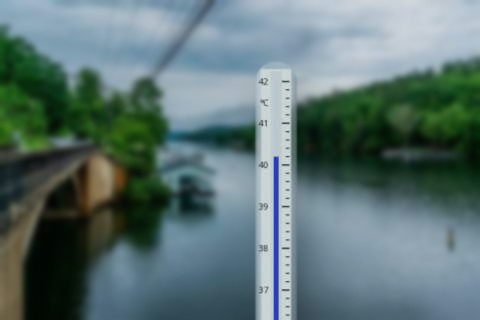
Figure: 40.2 °C
